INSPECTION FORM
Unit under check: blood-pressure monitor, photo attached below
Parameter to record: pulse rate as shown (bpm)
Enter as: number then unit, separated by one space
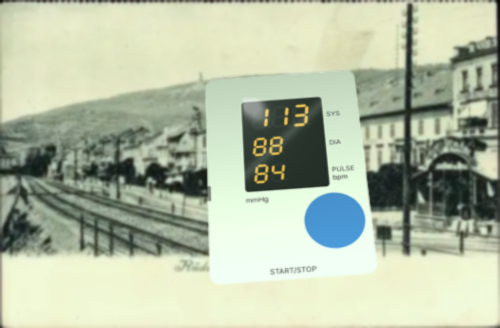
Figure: 84 bpm
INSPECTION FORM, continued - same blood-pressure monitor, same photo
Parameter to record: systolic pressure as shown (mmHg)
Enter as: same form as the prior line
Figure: 113 mmHg
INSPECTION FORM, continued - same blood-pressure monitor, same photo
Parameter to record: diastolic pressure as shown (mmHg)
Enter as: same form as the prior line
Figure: 88 mmHg
